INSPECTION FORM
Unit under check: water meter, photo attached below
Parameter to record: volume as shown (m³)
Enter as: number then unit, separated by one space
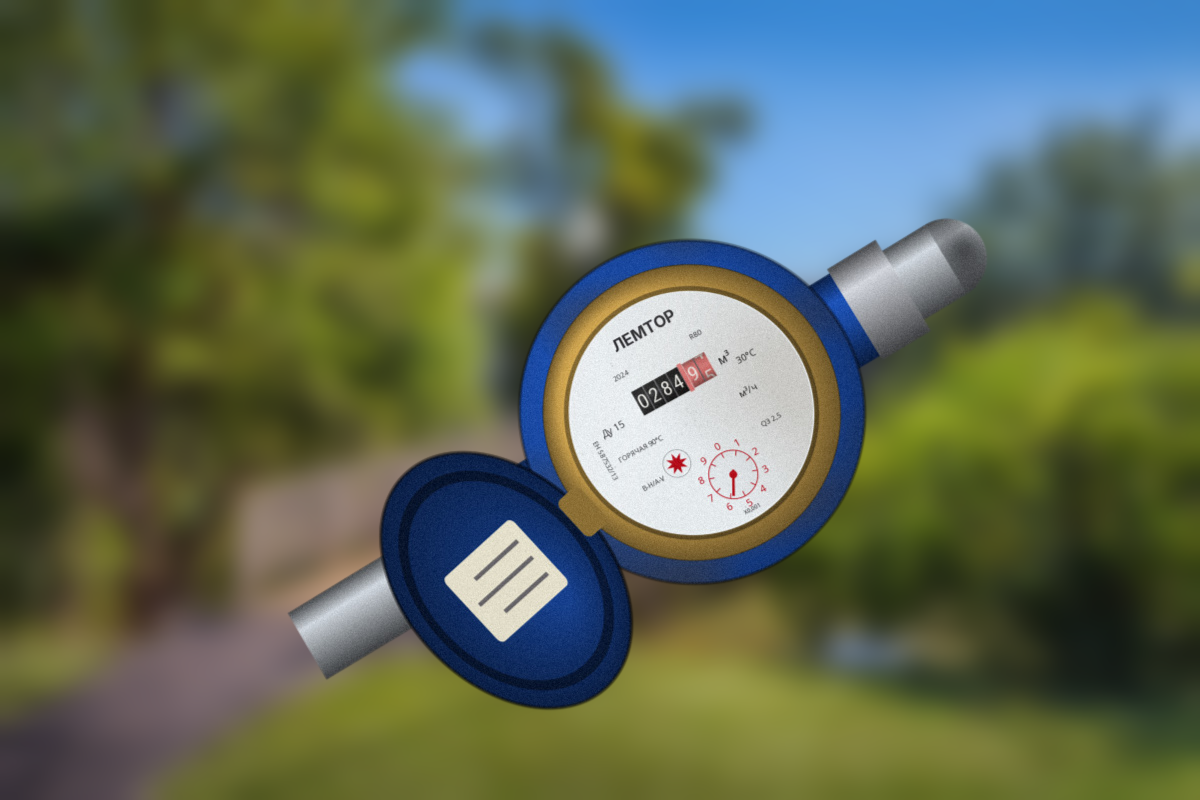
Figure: 284.945 m³
